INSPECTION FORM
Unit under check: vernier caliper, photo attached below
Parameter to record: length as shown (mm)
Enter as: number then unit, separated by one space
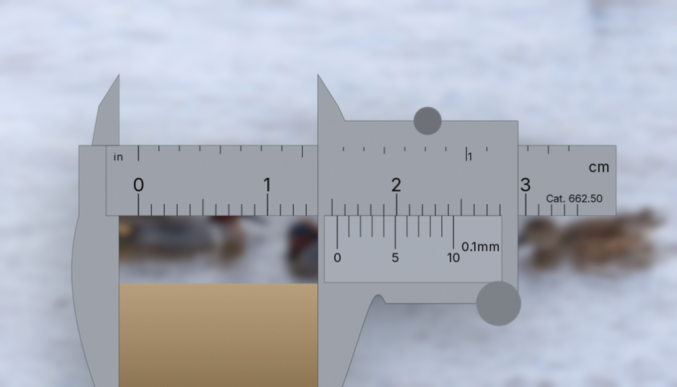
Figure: 15.4 mm
